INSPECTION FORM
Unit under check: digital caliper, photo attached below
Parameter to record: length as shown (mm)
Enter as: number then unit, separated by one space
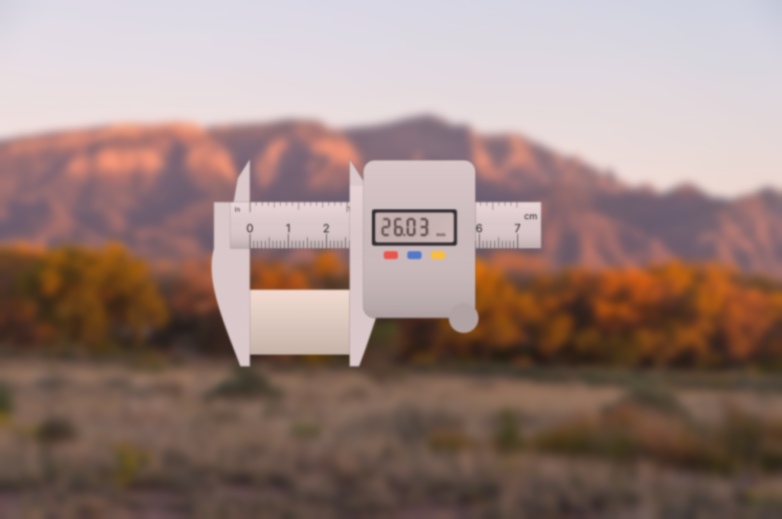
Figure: 26.03 mm
